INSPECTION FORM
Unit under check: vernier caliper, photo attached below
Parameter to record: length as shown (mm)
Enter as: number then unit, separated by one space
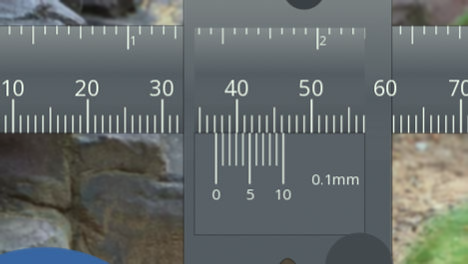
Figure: 37.2 mm
